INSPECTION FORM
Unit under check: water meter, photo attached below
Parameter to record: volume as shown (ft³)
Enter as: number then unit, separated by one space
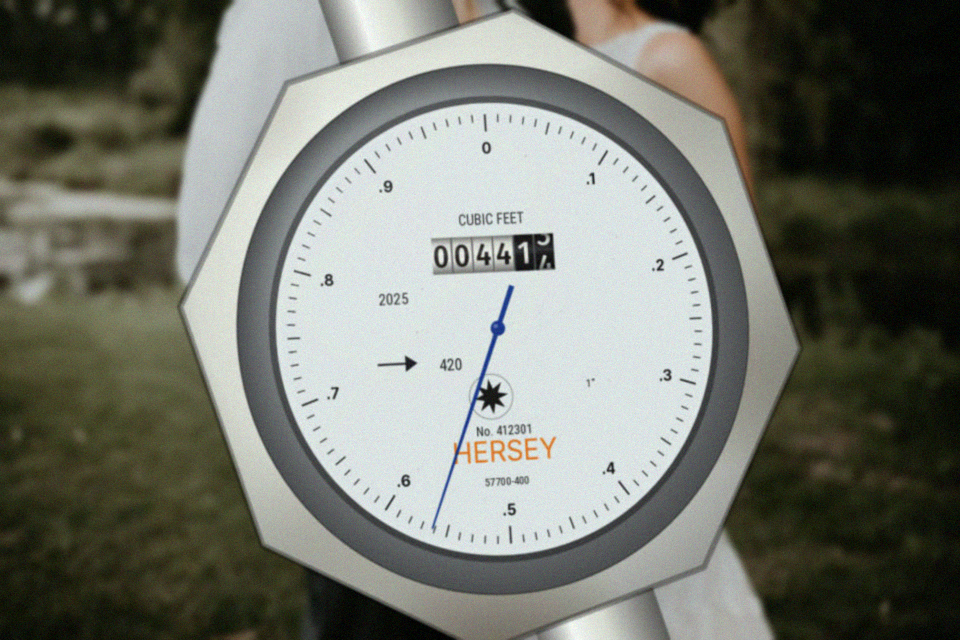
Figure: 4413.56 ft³
